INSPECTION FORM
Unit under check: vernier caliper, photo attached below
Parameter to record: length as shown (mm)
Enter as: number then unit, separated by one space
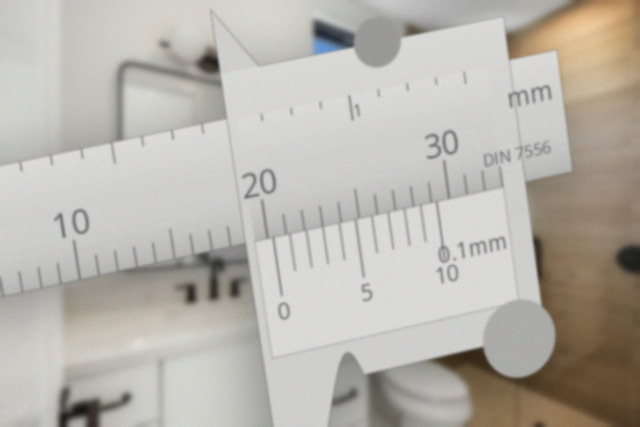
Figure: 20.3 mm
